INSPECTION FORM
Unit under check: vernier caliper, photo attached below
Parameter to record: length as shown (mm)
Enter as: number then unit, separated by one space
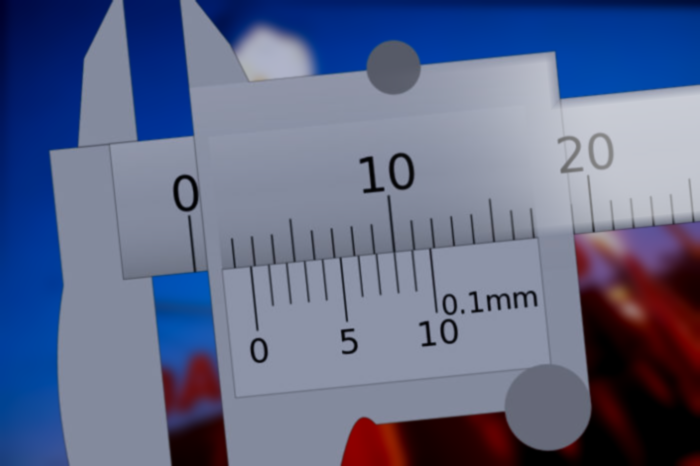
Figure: 2.8 mm
